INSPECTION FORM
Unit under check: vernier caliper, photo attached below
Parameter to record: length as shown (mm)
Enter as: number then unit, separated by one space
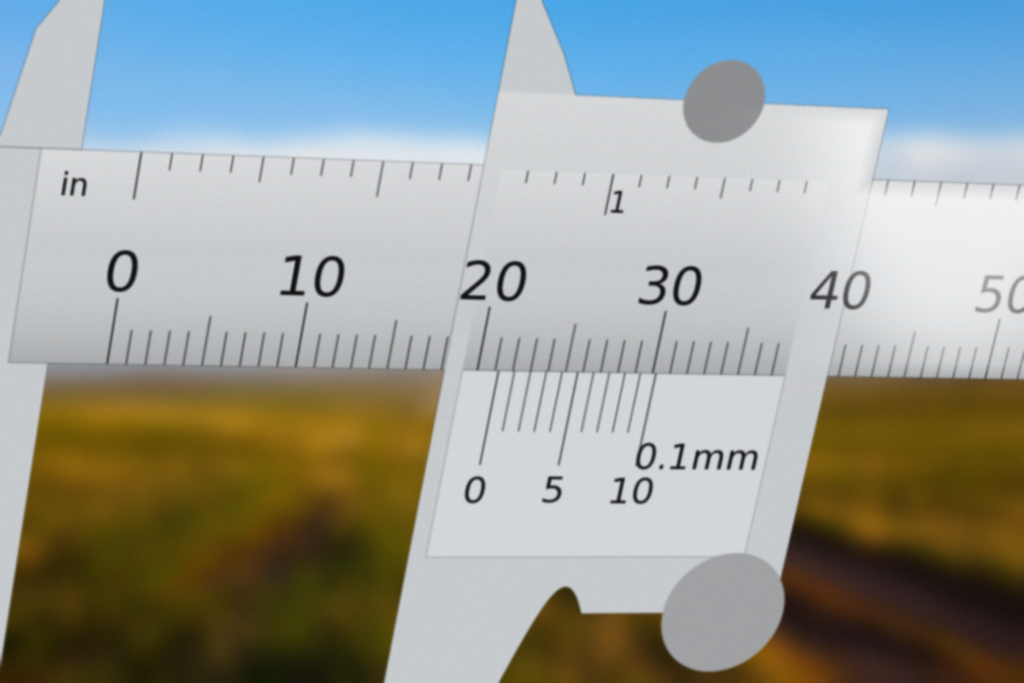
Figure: 21.2 mm
